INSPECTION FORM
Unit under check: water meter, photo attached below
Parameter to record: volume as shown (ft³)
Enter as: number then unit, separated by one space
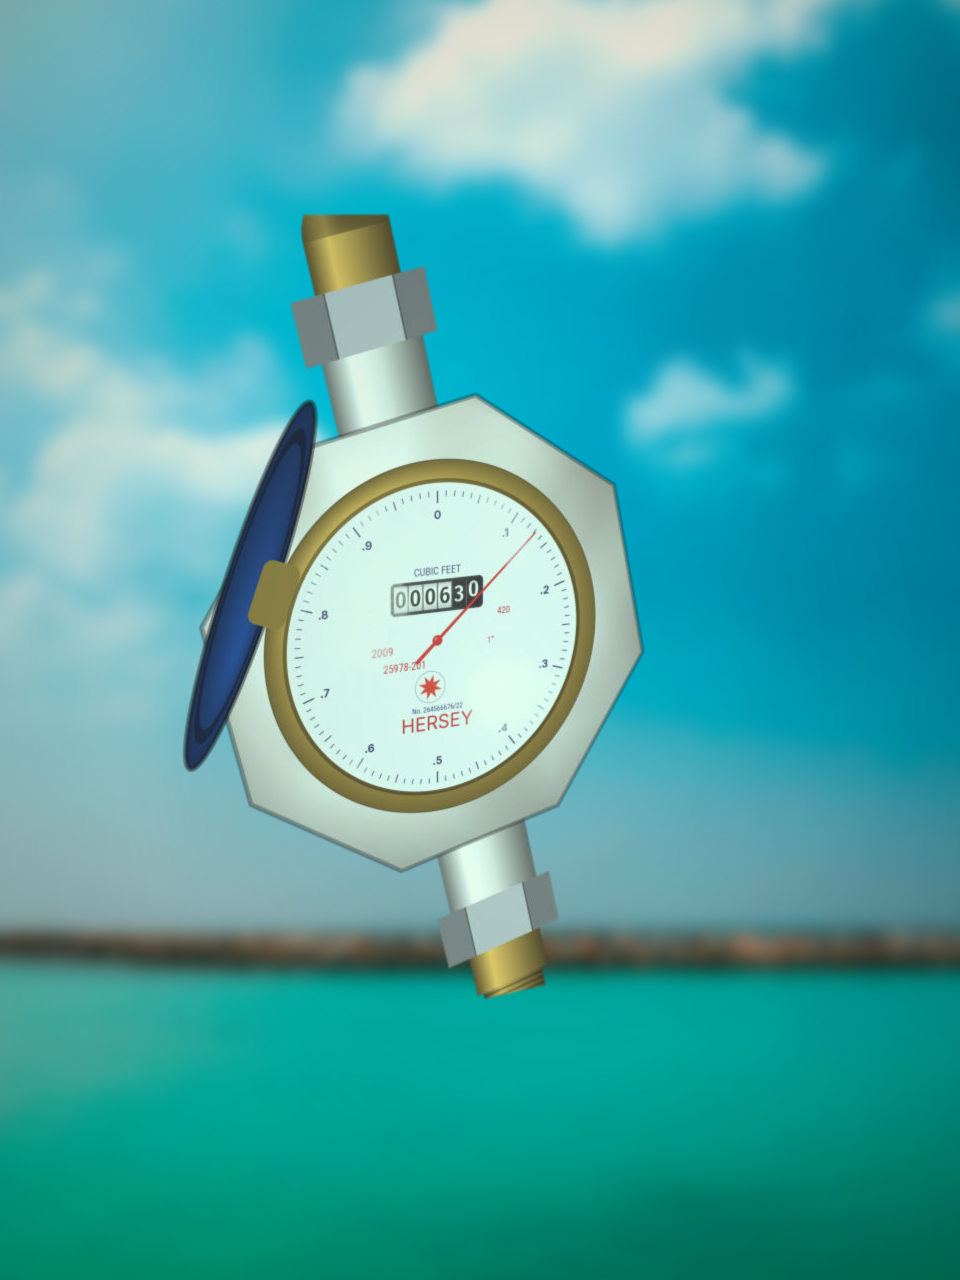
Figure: 630.13 ft³
